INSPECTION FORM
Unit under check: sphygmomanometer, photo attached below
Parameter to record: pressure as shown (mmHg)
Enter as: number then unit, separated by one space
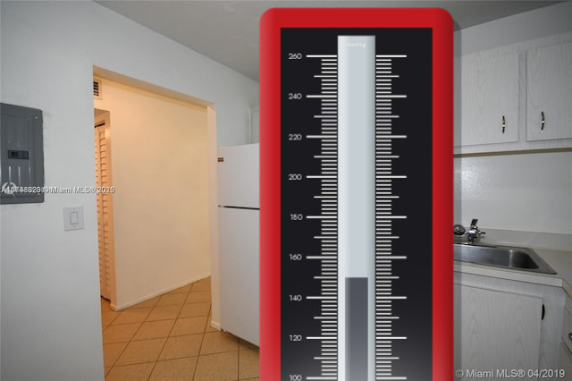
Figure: 150 mmHg
